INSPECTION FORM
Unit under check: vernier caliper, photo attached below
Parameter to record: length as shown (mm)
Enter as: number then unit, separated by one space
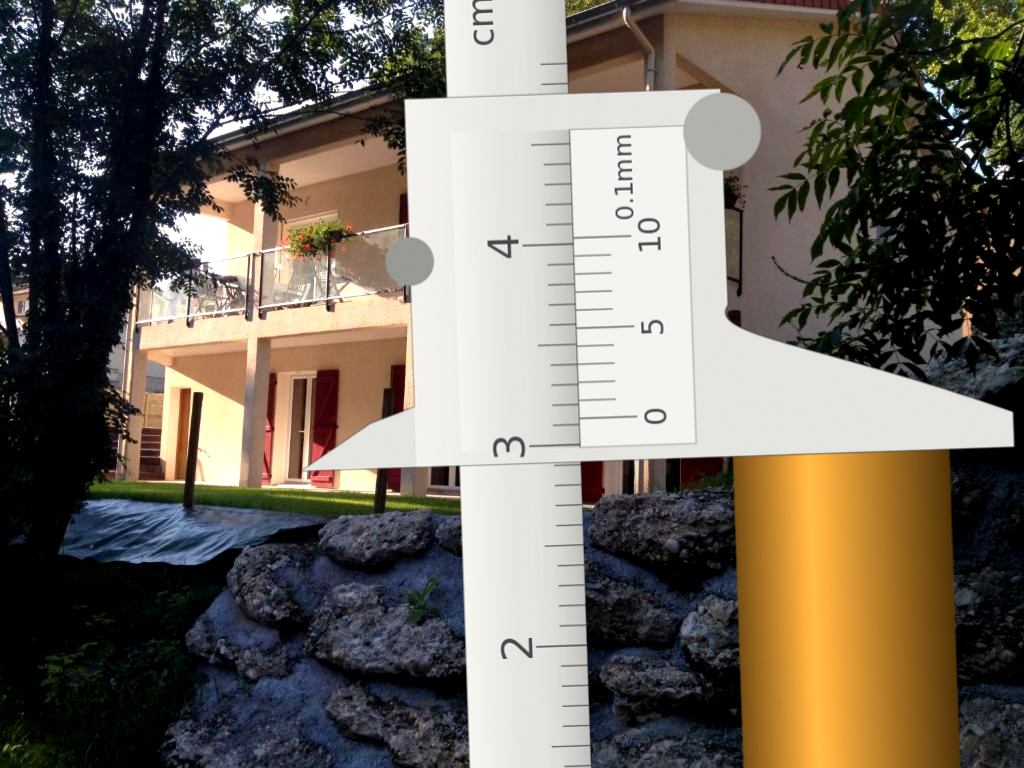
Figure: 31.3 mm
